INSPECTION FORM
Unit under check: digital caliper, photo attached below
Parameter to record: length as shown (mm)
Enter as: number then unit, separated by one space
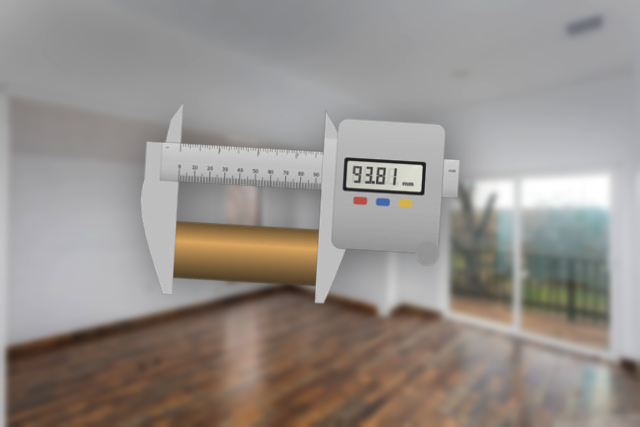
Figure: 93.81 mm
